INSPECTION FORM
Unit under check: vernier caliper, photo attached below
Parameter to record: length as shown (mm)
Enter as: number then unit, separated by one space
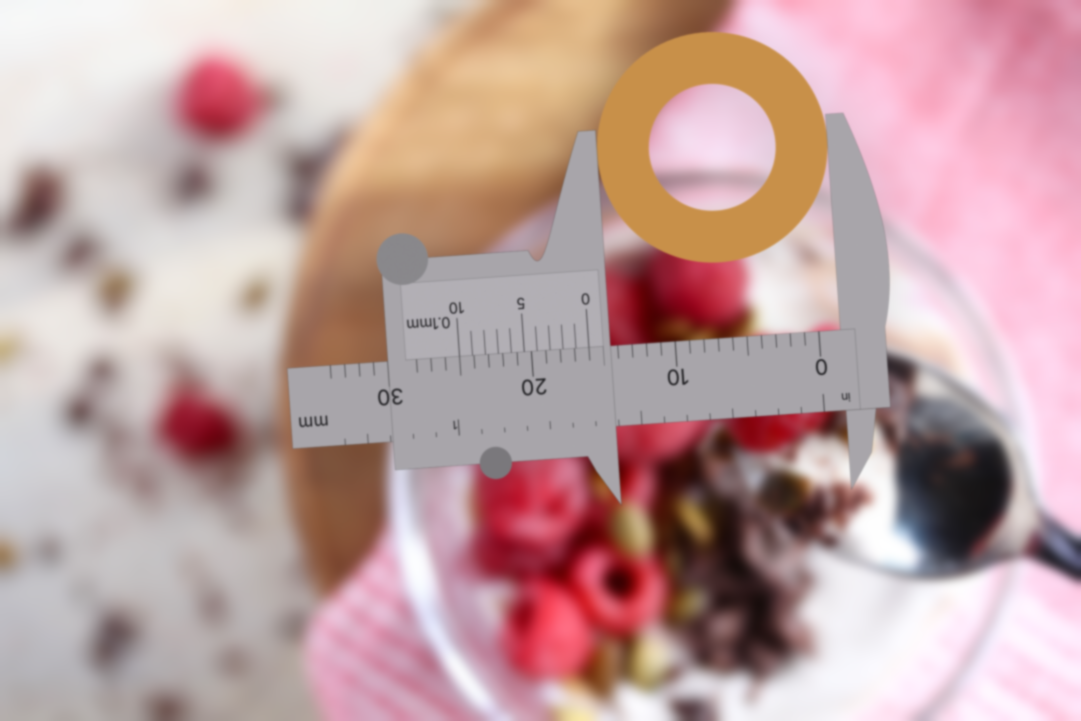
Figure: 16.0 mm
